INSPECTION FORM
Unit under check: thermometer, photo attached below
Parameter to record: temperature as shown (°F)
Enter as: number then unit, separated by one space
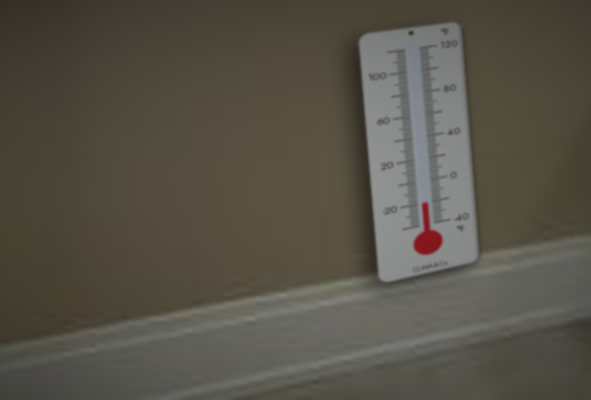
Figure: -20 °F
